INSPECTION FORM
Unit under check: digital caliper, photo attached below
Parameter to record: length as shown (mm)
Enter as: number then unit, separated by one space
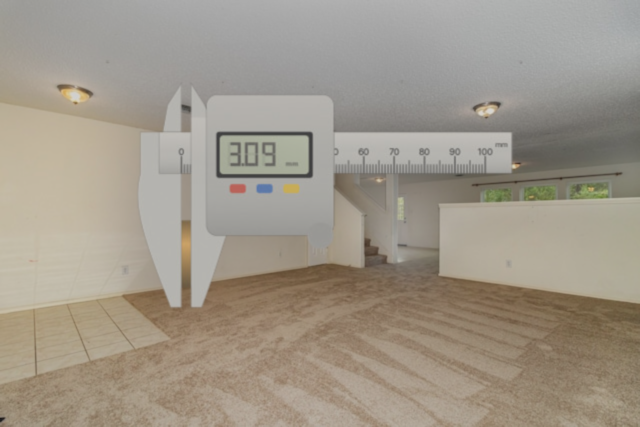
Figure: 3.09 mm
